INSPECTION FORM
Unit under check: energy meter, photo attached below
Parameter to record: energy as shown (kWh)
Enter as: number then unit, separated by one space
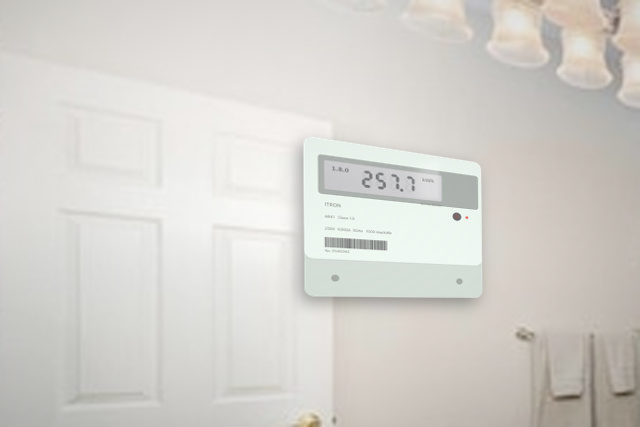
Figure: 257.7 kWh
